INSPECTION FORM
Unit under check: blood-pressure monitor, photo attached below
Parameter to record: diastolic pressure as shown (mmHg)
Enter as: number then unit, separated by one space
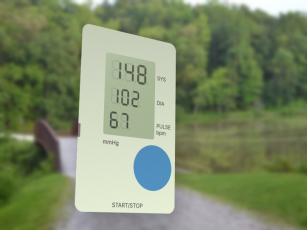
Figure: 102 mmHg
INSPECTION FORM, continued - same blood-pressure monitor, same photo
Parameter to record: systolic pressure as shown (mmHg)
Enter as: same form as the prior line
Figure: 148 mmHg
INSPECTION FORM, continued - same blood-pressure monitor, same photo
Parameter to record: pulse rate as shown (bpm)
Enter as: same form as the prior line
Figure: 67 bpm
